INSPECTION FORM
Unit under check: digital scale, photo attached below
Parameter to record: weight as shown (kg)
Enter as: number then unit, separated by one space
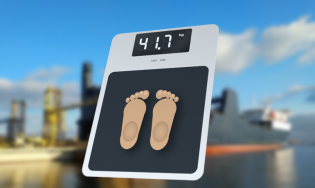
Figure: 41.7 kg
